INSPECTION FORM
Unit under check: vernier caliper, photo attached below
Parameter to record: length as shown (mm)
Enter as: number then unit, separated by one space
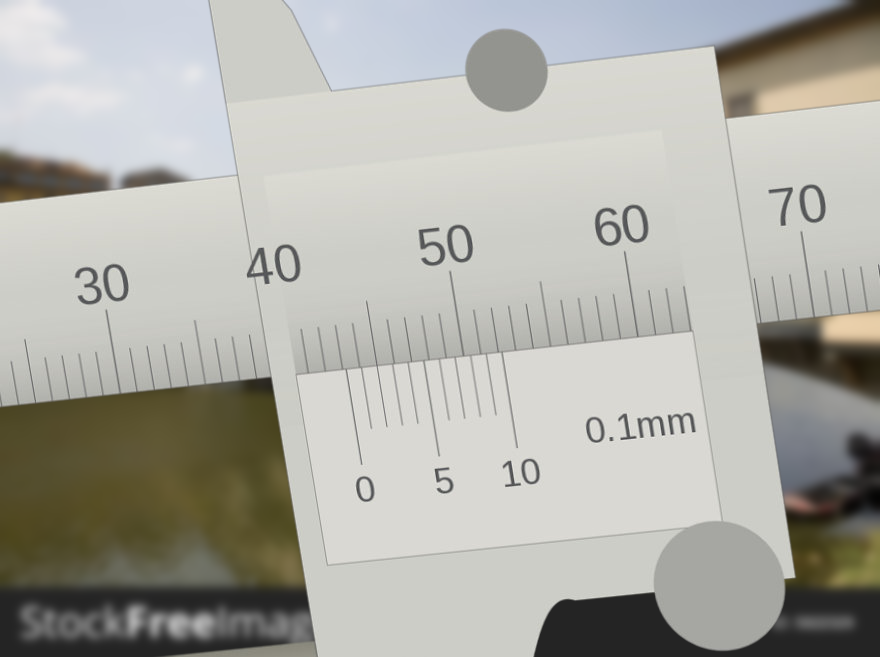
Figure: 43.2 mm
